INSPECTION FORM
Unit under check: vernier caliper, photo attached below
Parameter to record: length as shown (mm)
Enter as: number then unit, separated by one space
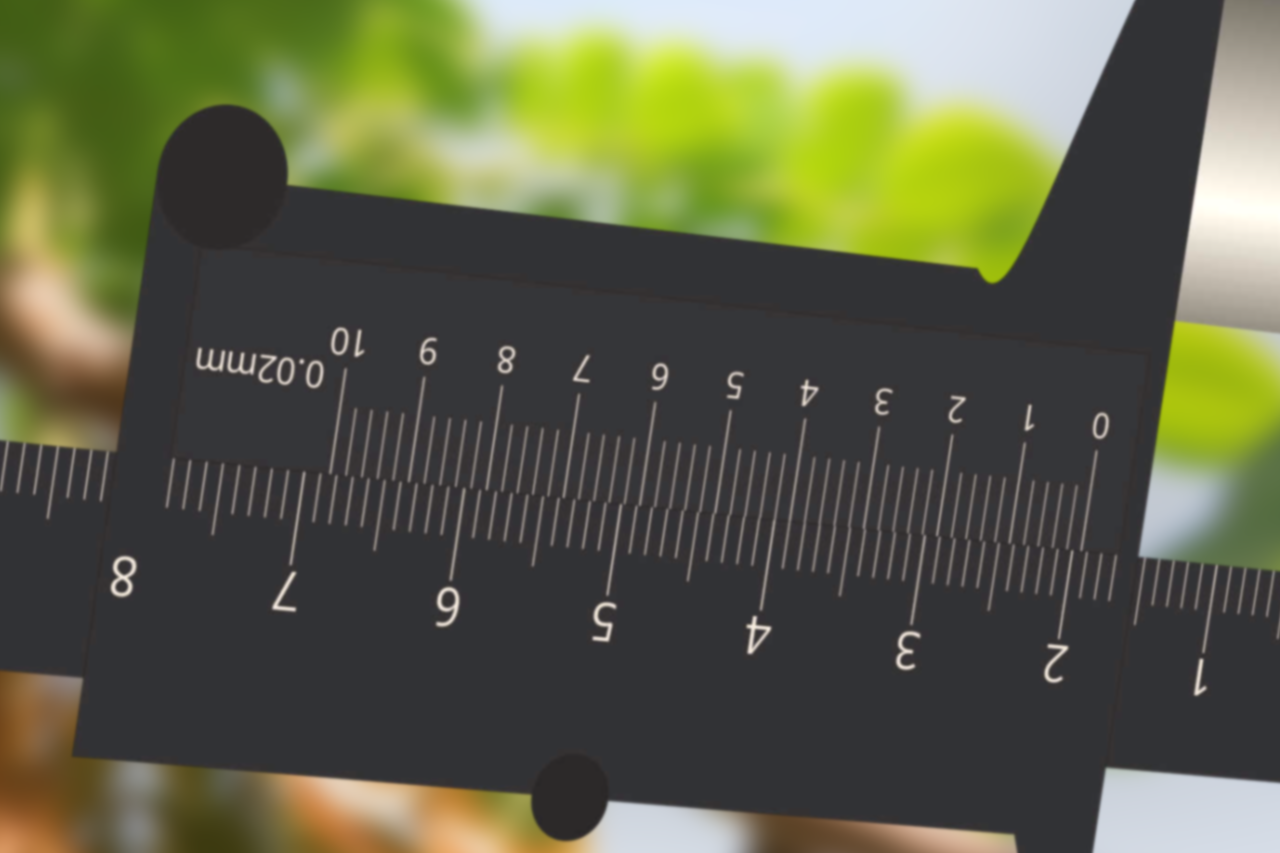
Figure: 19.4 mm
